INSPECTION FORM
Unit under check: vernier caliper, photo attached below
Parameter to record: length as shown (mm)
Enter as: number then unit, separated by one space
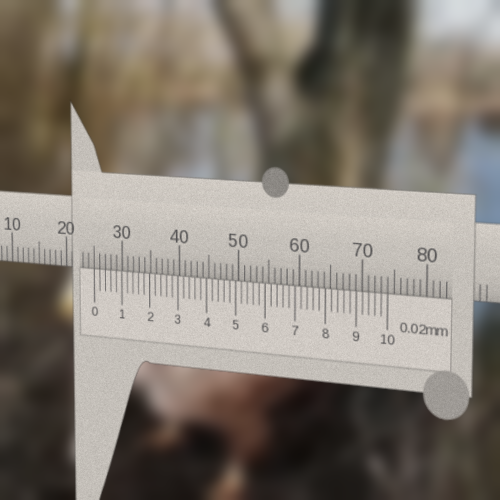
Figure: 25.0 mm
